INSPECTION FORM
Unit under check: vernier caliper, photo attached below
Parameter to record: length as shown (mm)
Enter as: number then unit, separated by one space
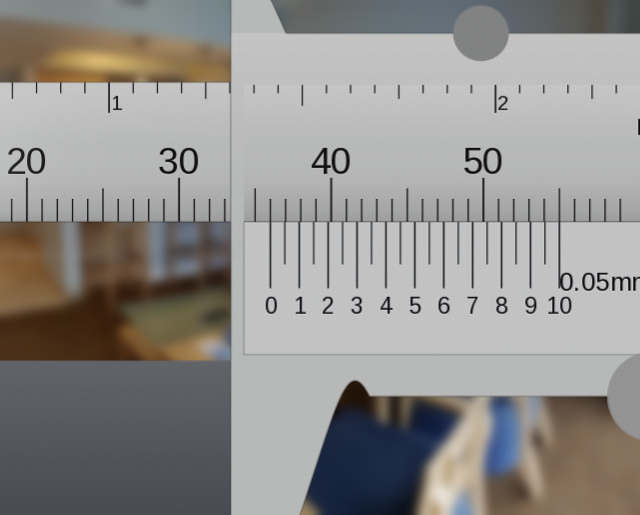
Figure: 36.0 mm
